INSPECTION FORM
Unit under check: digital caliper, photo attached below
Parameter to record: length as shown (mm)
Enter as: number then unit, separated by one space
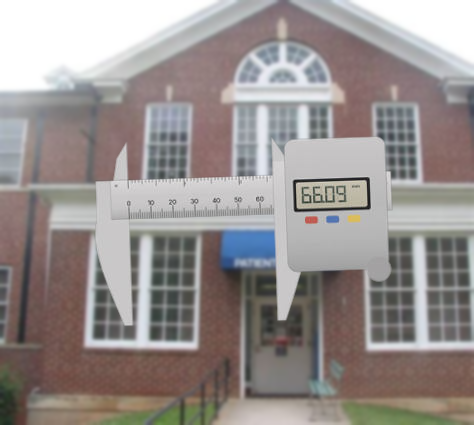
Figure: 66.09 mm
